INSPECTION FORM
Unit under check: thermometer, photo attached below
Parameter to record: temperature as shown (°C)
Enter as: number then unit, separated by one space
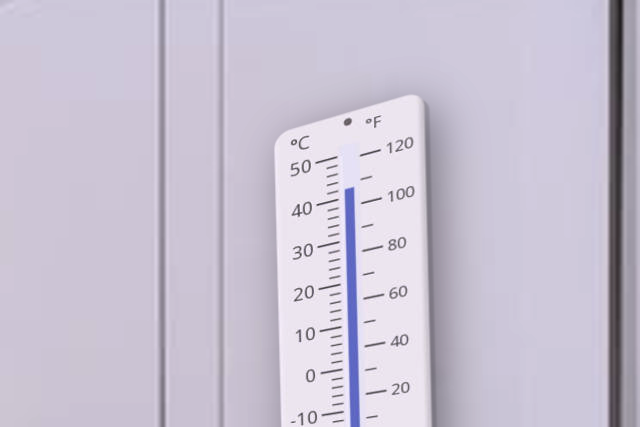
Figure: 42 °C
